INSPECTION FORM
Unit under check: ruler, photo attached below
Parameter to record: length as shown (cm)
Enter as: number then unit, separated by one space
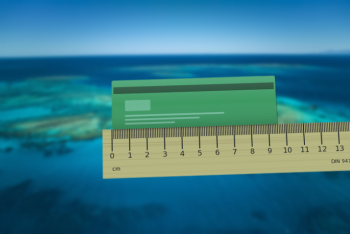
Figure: 9.5 cm
